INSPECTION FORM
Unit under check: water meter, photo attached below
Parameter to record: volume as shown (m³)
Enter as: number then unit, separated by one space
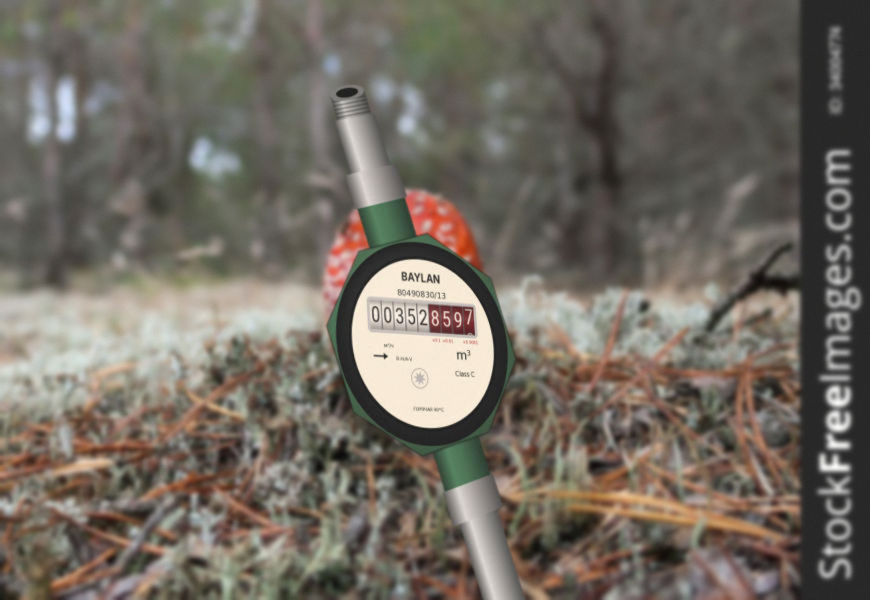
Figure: 352.8597 m³
